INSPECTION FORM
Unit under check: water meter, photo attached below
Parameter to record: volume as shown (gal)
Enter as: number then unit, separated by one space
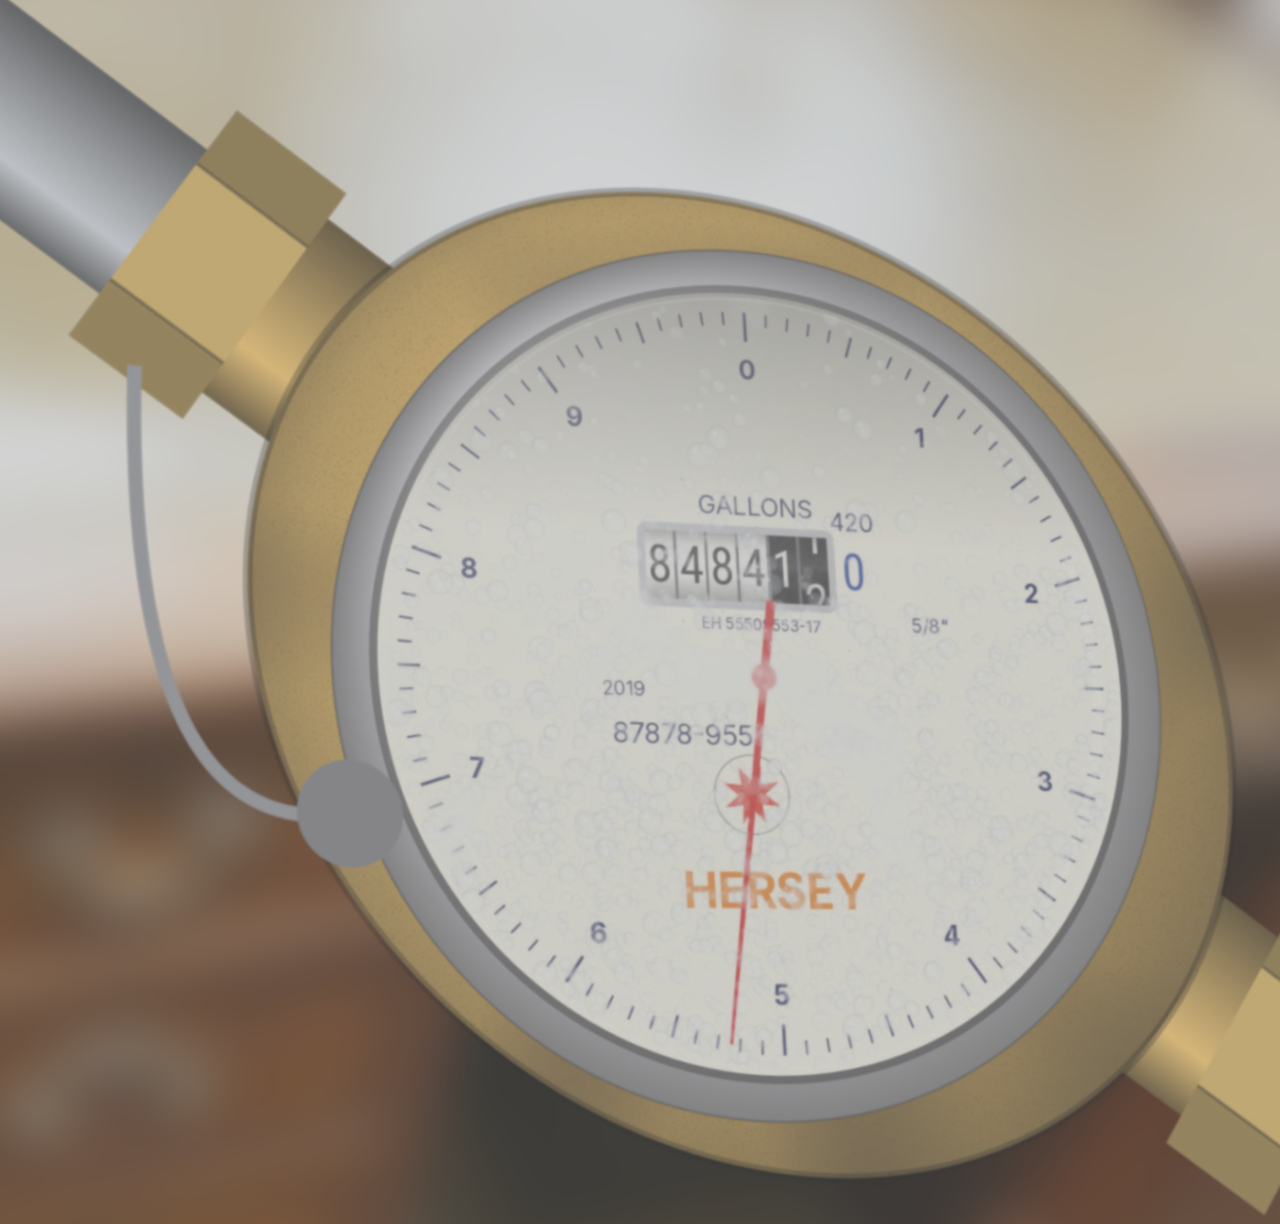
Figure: 8484115.2 gal
